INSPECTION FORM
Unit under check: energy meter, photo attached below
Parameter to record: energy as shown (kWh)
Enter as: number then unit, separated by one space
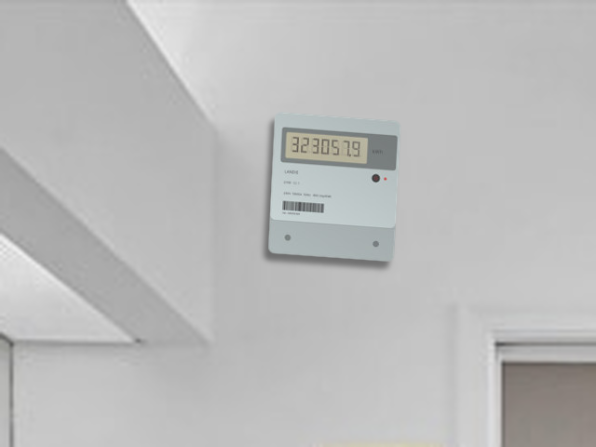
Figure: 323057.9 kWh
